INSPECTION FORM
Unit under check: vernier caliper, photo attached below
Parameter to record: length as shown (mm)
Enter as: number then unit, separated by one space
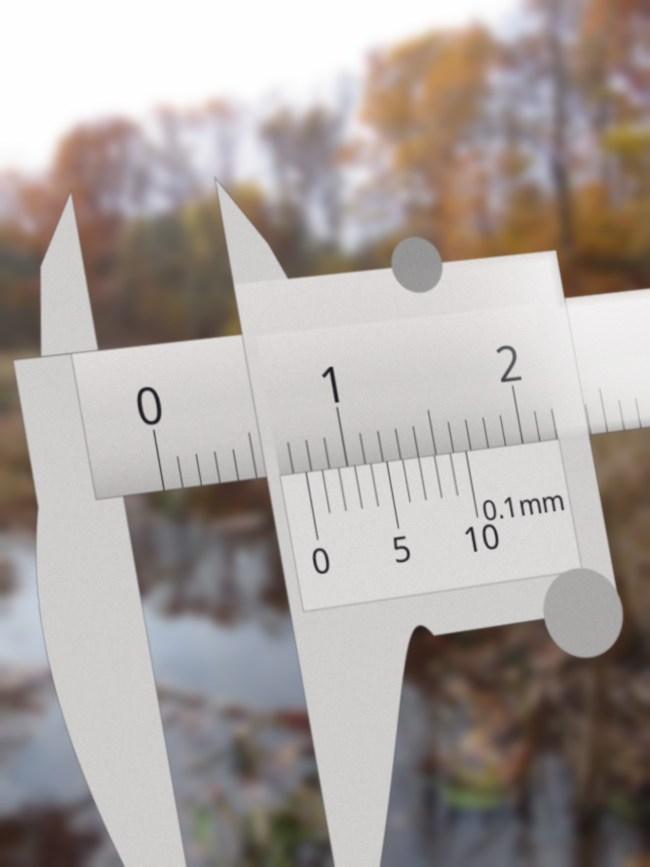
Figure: 7.7 mm
